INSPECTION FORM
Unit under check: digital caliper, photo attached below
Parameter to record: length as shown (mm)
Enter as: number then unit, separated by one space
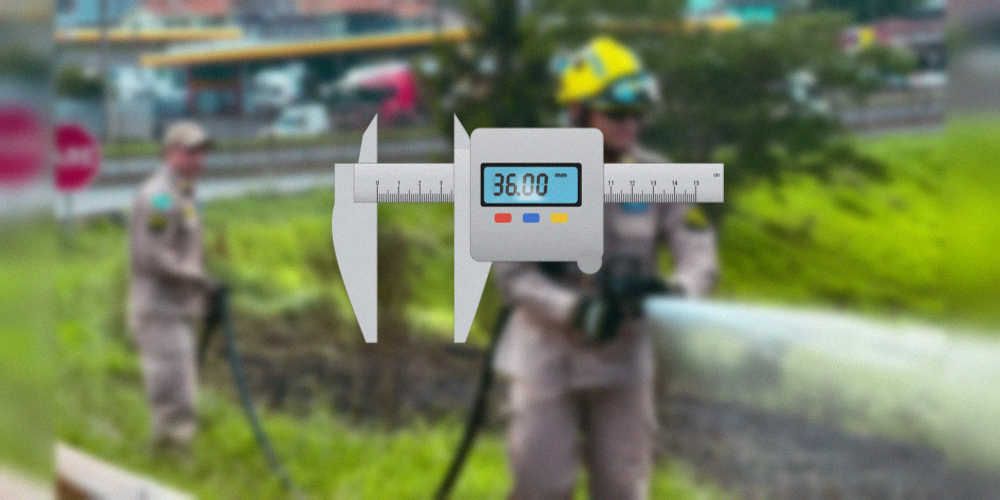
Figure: 36.00 mm
